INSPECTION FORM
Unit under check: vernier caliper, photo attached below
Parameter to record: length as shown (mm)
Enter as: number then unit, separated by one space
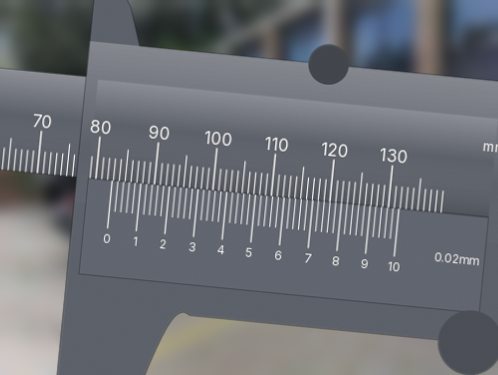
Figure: 82.8 mm
